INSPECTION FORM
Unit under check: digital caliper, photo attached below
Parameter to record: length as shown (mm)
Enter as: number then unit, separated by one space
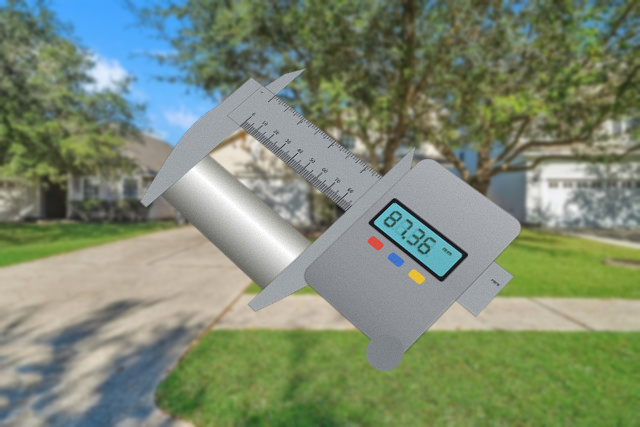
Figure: 87.36 mm
